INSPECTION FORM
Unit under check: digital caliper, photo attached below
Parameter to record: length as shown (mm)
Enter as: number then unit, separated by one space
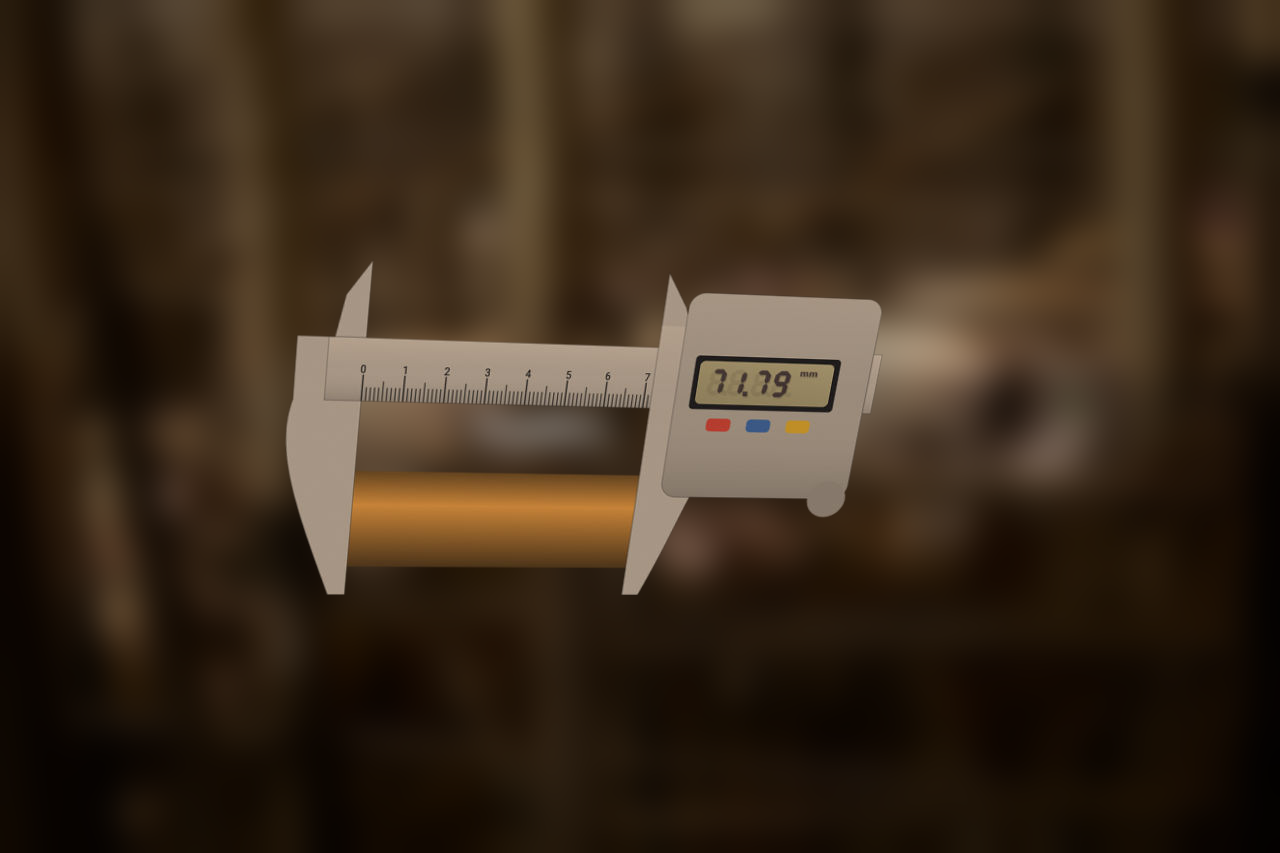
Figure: 71.79 mm
